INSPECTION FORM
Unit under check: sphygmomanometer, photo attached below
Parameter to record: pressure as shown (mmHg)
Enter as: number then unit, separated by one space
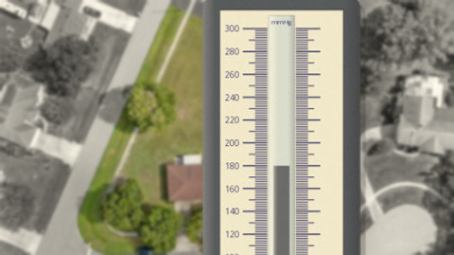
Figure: 180 mmHg
